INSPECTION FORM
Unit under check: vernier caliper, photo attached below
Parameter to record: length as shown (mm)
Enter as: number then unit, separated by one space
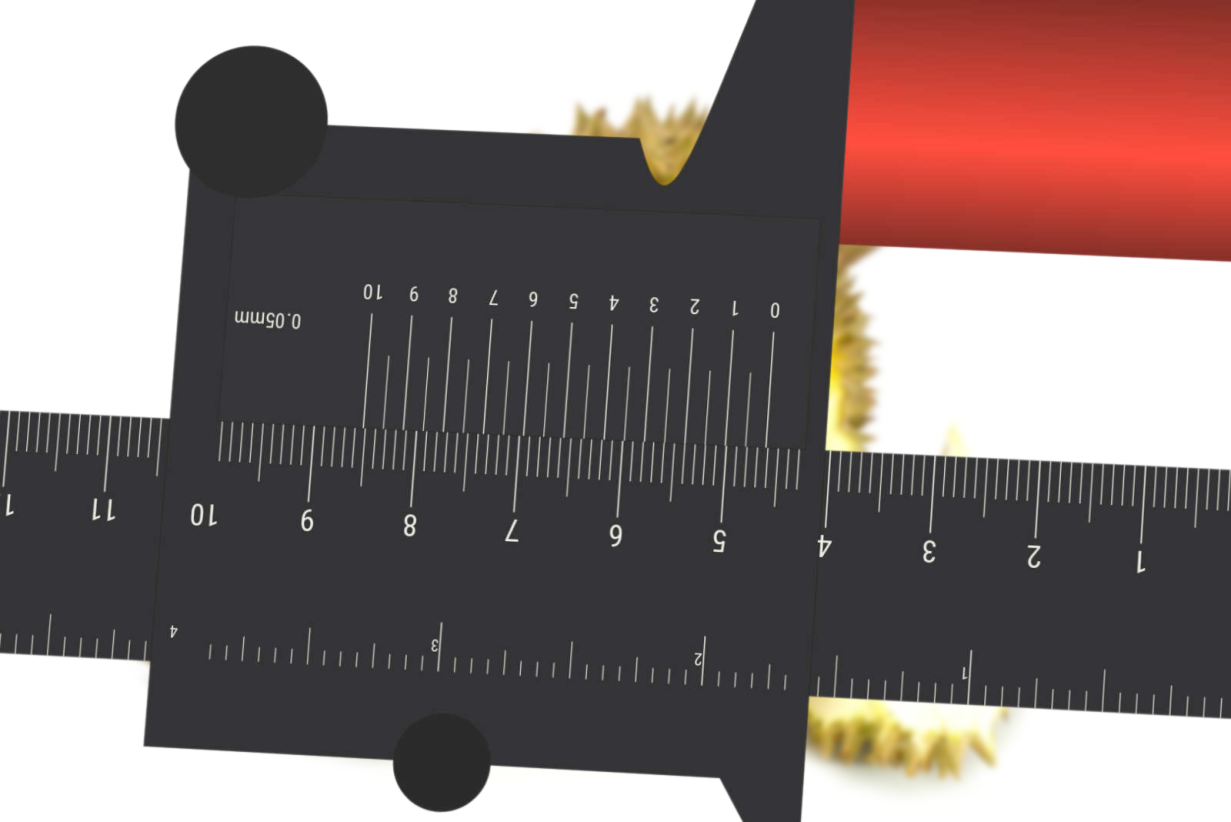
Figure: 46.2 mm
